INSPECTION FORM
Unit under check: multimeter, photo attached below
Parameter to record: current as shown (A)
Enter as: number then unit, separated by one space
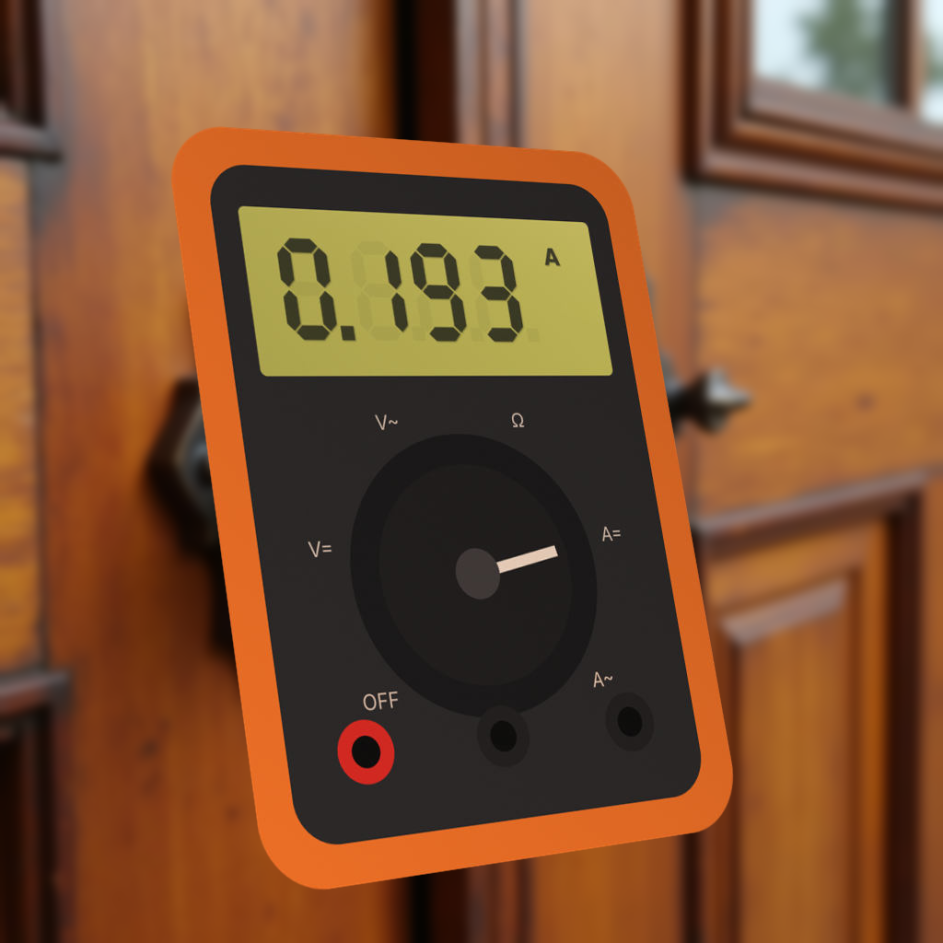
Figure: 0.193 A
